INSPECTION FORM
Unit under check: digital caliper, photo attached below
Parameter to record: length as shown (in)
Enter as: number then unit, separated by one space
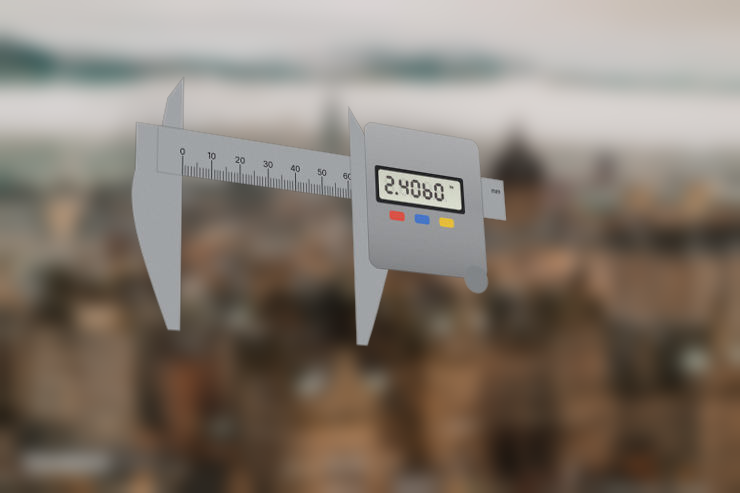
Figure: 2.4060 in
